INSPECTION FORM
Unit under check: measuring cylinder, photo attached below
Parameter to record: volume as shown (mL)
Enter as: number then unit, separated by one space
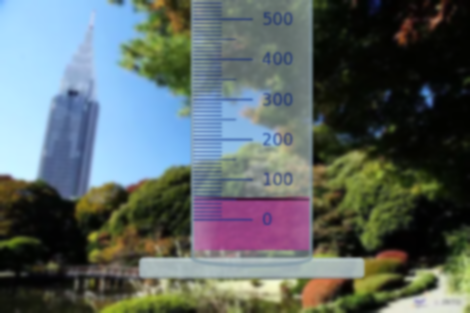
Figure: 50 mL
